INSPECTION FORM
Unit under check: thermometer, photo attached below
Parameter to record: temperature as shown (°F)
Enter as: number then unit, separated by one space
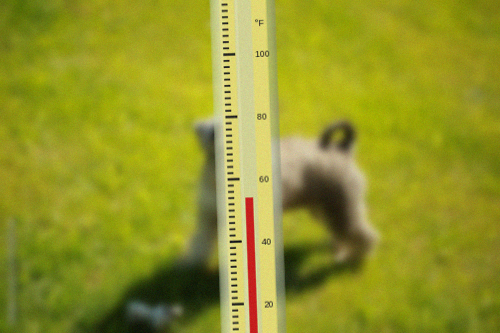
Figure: 54 °F
